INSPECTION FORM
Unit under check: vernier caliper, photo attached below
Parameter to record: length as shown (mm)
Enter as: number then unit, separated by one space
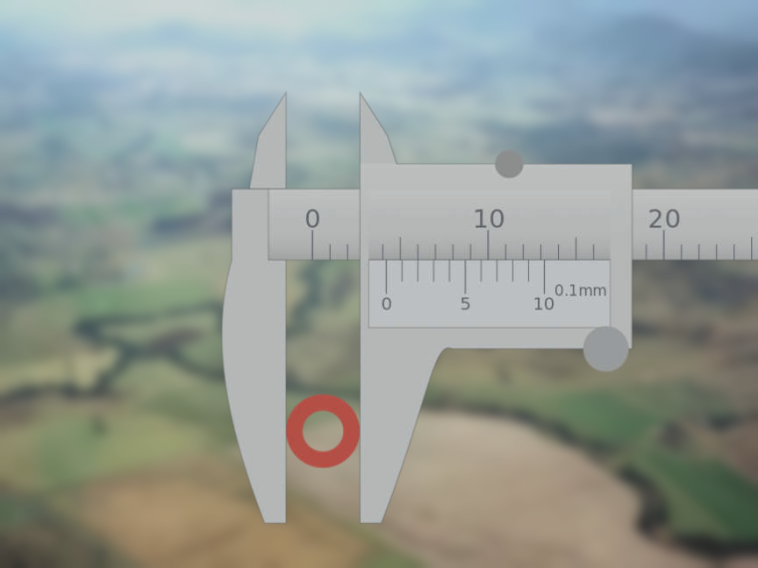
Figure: 4.2 mm
